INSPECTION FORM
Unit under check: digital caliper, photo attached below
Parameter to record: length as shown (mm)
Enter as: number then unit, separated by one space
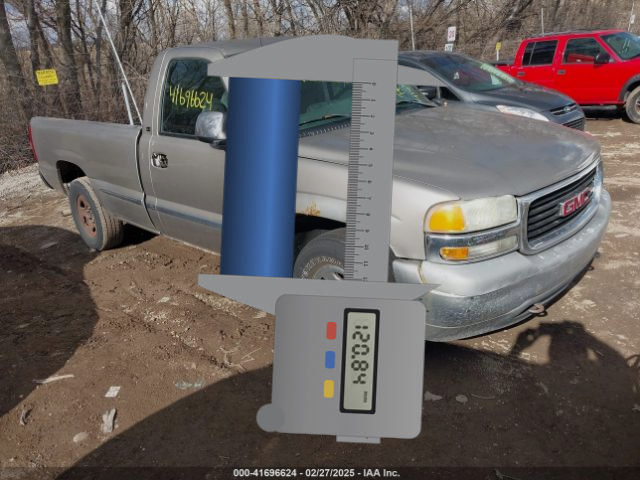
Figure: 120.84 mm
